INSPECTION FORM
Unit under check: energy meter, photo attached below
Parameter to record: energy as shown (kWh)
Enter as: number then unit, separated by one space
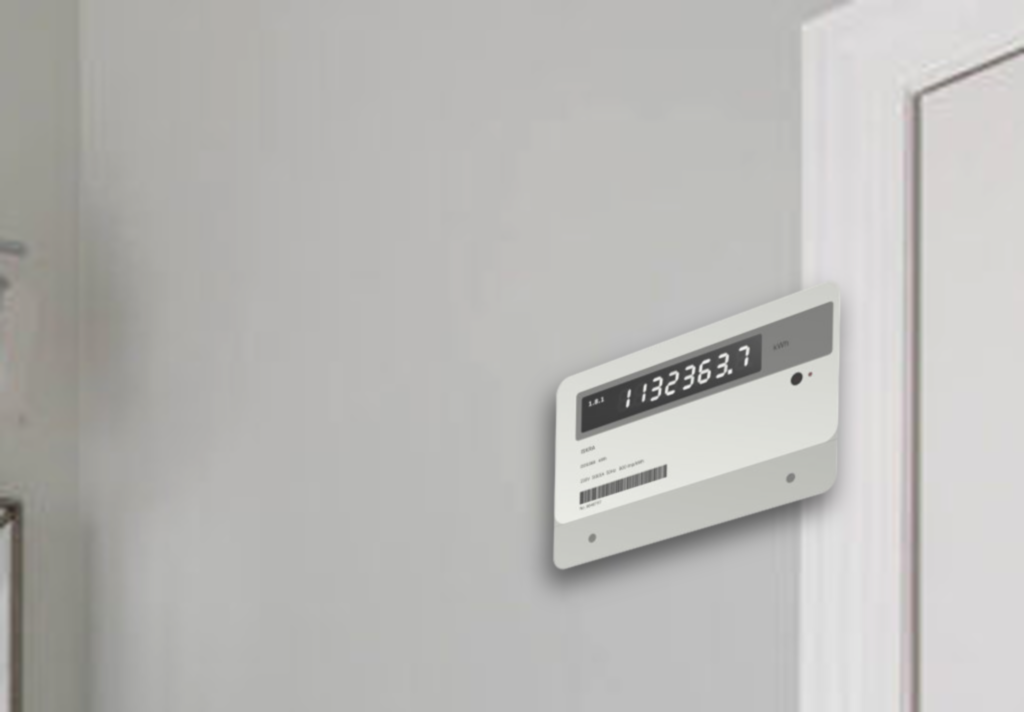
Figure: 1132363.7 kWh
